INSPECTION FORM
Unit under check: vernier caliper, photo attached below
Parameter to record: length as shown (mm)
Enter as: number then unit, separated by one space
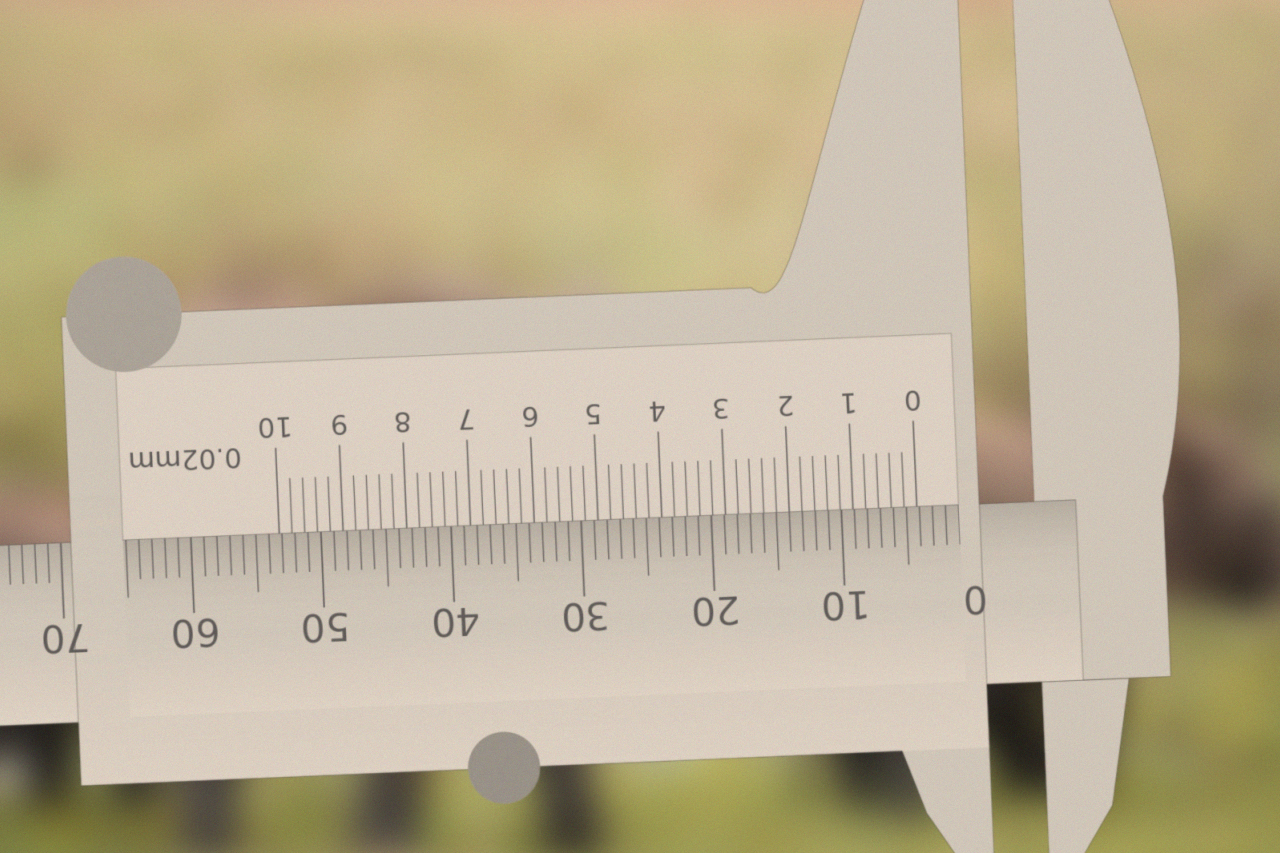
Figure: 4.2 mm
